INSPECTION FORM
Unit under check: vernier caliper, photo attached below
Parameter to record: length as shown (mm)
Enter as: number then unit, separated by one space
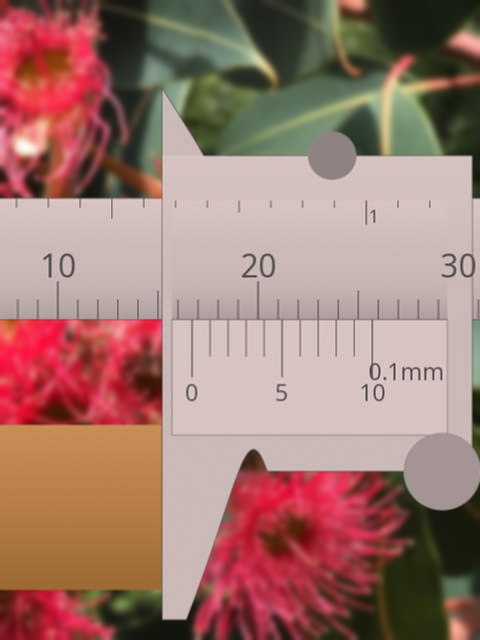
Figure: 16.7 mm
